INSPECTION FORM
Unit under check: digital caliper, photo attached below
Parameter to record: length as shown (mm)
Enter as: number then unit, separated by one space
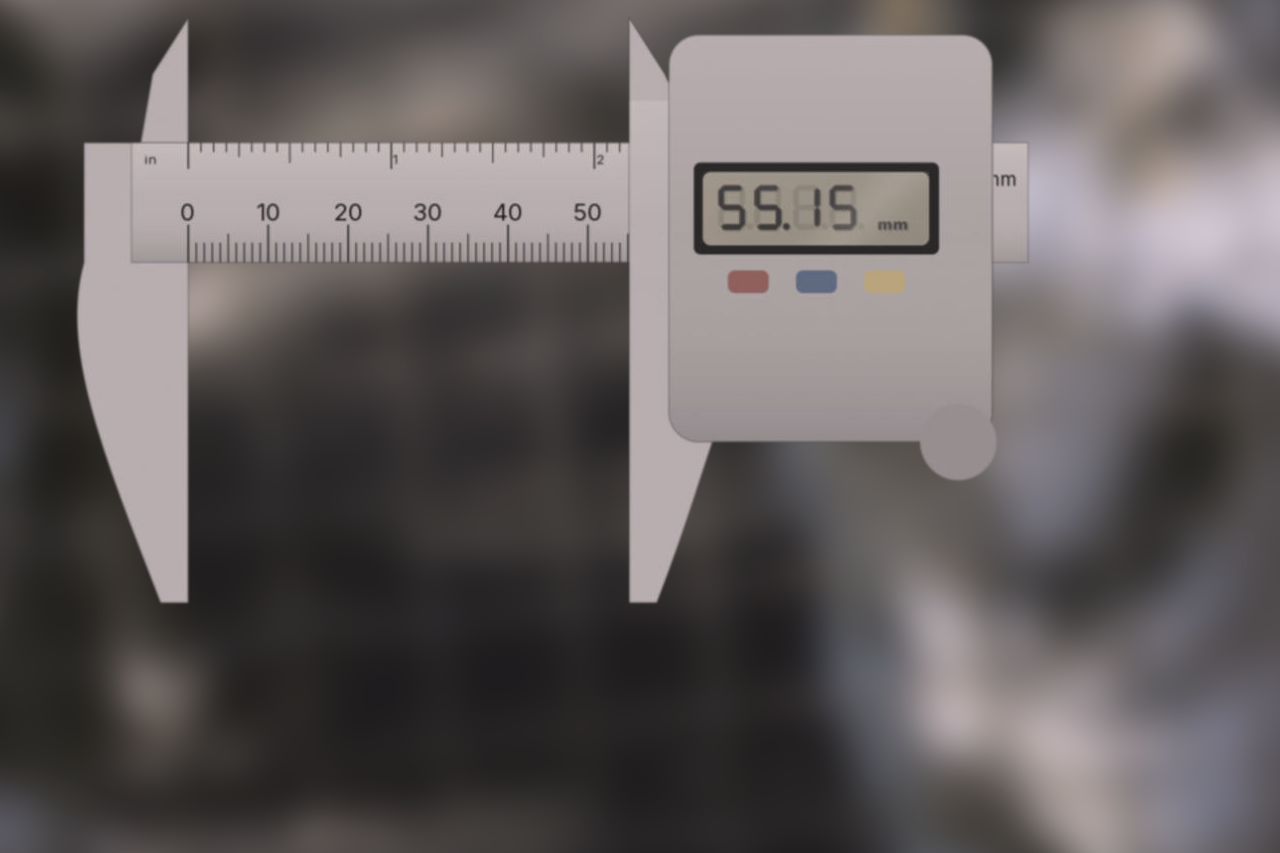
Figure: 55.15 mm
